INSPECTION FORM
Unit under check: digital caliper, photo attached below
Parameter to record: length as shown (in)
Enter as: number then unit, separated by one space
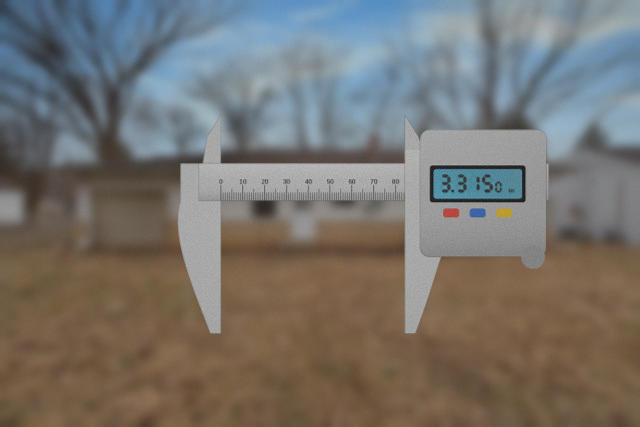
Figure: 3.3150 in
